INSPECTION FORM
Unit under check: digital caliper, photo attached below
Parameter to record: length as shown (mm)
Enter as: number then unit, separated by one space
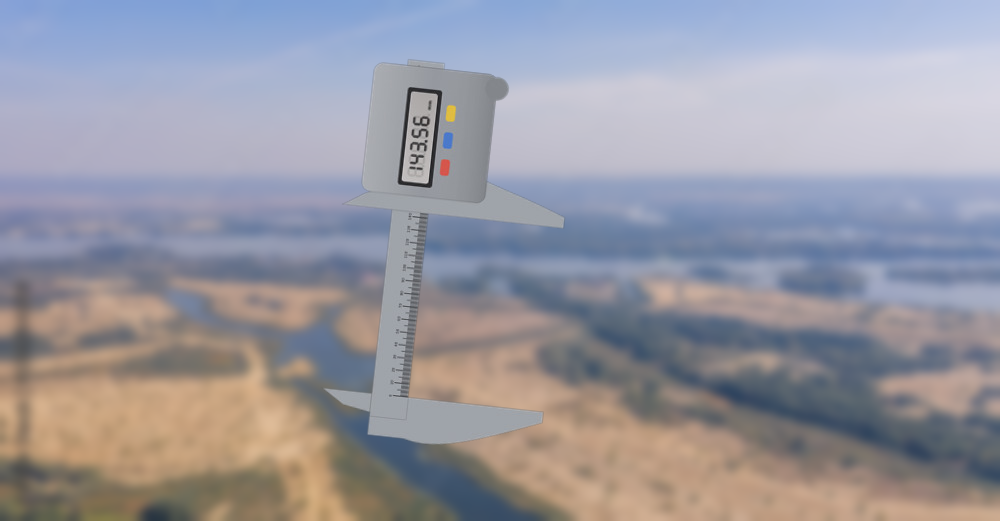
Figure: 143.56 mm
